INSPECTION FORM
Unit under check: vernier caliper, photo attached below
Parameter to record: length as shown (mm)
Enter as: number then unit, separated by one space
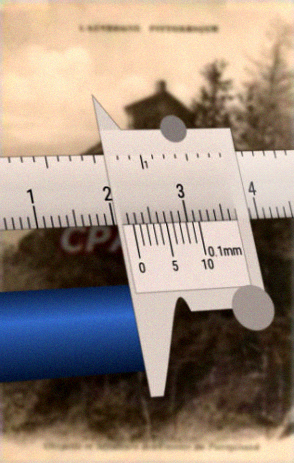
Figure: 22.6 mm
